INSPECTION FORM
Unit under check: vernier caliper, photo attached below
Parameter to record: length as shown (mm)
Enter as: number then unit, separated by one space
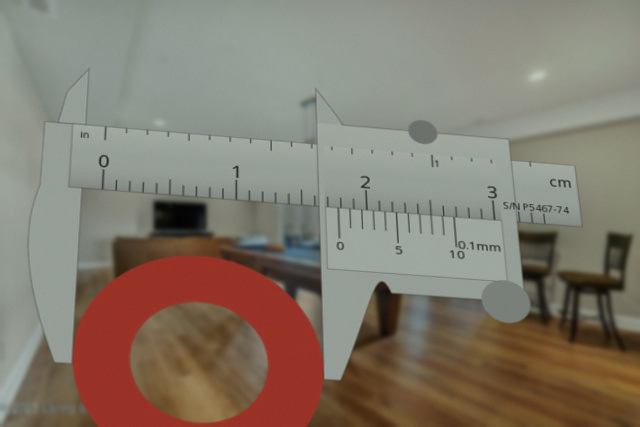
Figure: 17.8 mm
